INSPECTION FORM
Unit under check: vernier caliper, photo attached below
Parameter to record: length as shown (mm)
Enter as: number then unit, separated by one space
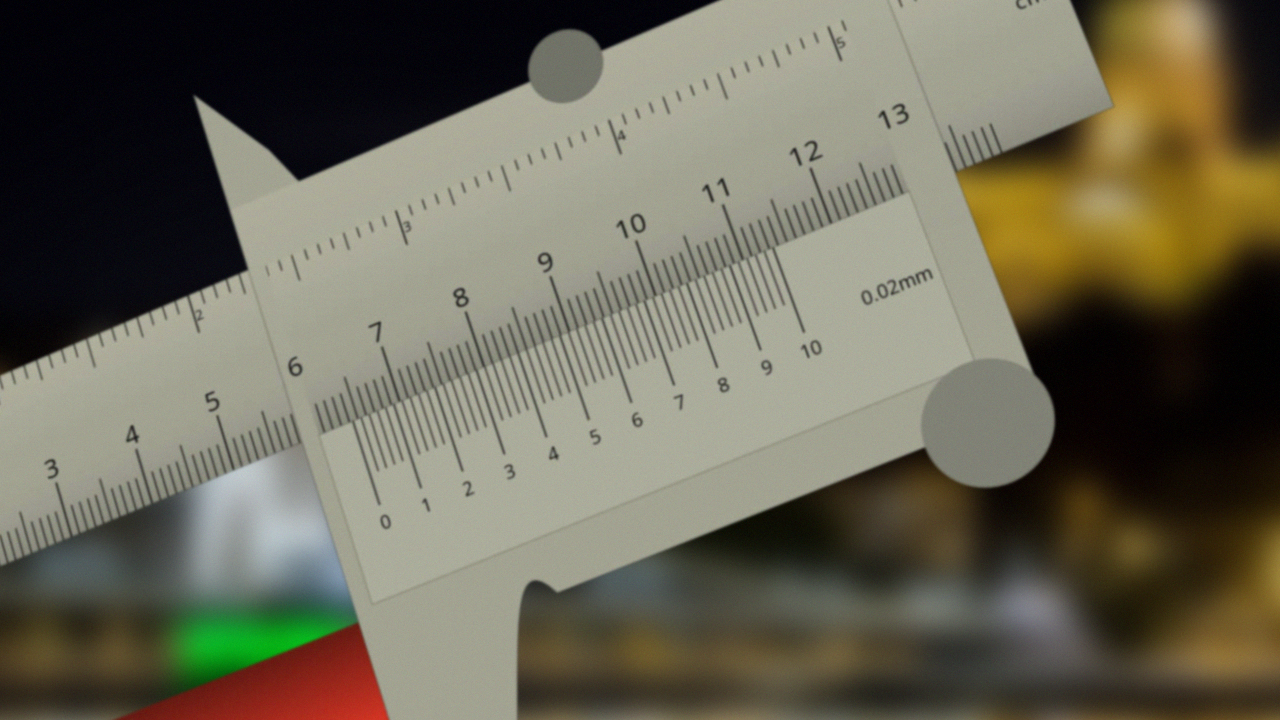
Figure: 64.4 mm
